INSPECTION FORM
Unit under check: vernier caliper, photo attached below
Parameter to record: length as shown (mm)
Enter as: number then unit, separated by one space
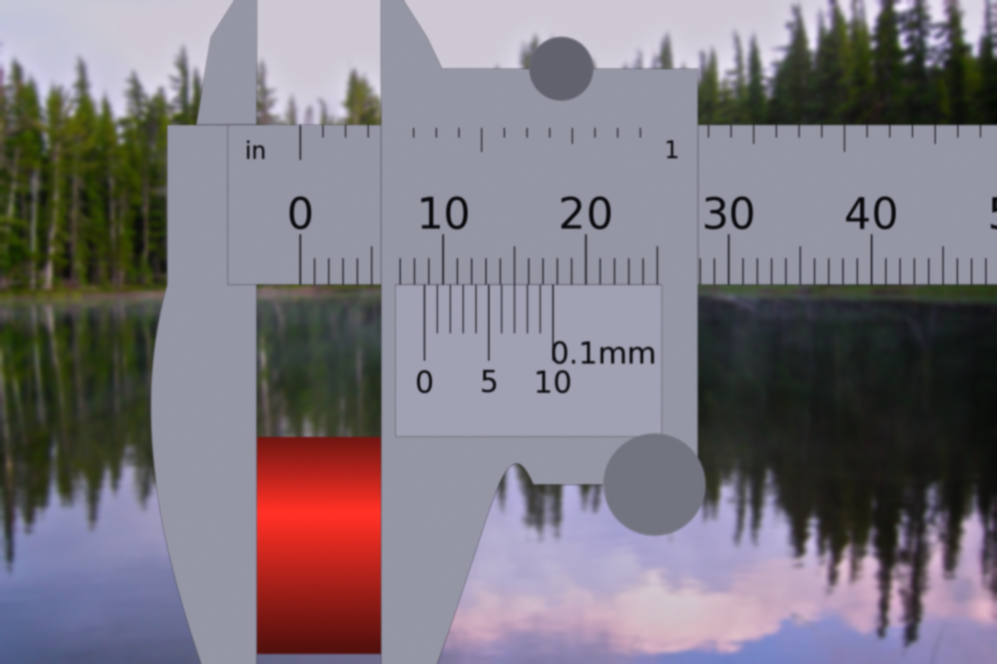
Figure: 8.7 mm
